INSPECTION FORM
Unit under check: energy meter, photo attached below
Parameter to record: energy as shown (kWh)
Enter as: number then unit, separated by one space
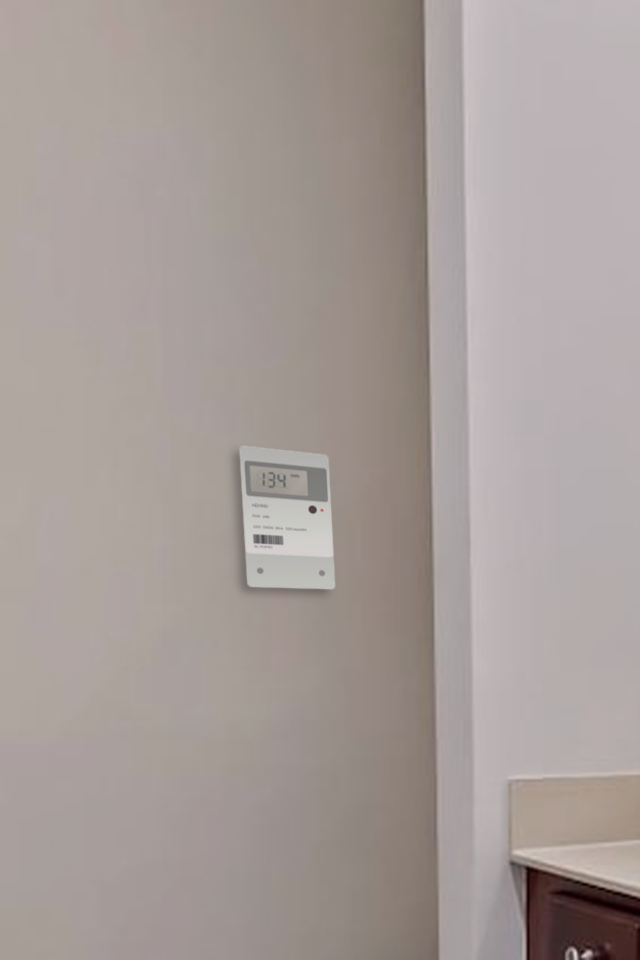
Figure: 134 kWh
